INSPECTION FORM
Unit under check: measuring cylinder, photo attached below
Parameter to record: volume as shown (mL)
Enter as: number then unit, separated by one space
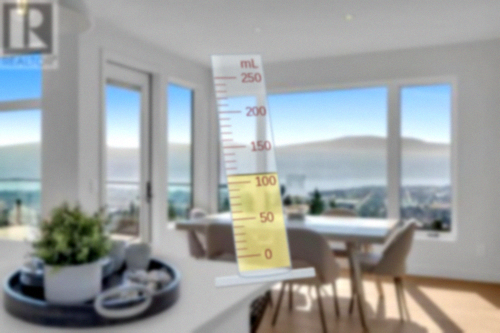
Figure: 110 mL
